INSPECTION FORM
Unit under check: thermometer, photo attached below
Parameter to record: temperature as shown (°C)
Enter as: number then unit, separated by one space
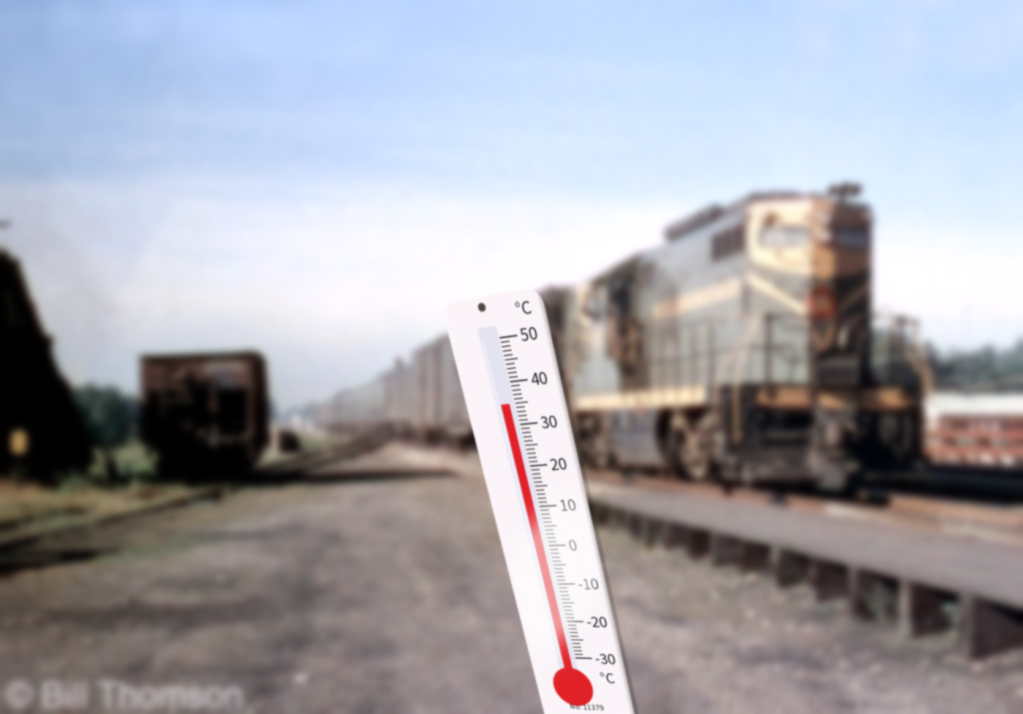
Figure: 35 °C
